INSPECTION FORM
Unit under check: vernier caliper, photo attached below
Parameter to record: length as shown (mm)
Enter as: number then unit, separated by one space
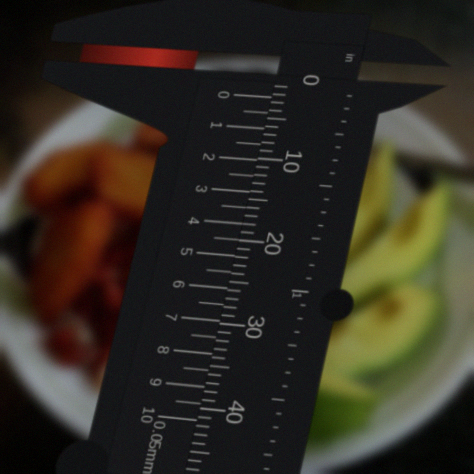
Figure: 2.4 mm
